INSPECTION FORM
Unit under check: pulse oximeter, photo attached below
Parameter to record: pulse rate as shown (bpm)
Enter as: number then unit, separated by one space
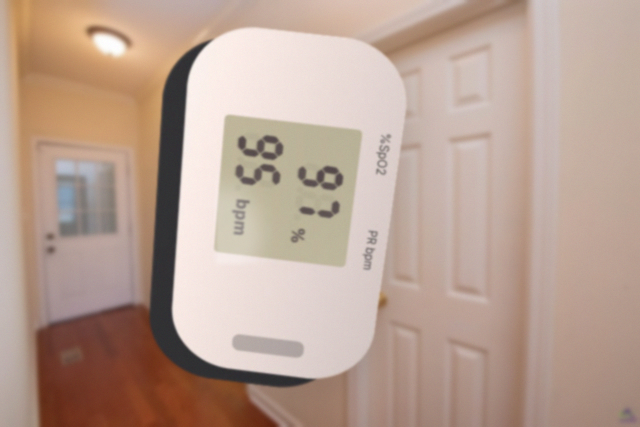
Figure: 95 bpm
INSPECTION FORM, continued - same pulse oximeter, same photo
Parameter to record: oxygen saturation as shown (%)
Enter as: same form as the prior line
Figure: 97 %
